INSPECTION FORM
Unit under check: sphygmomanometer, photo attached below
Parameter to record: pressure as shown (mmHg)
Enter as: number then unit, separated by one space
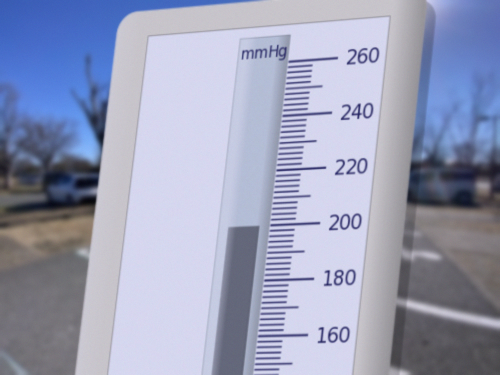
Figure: 200 mmHg
